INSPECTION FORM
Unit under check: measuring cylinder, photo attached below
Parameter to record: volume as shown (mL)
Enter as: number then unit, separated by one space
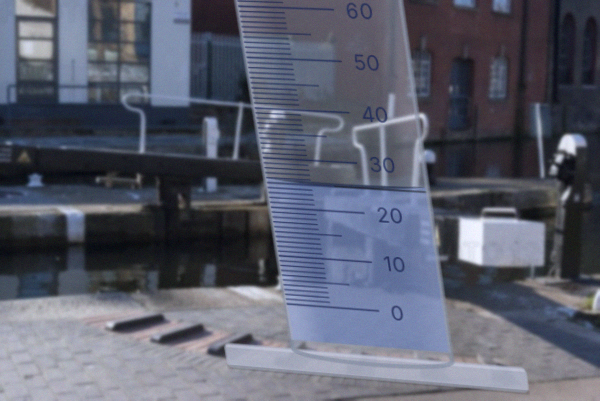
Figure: 25 mL
